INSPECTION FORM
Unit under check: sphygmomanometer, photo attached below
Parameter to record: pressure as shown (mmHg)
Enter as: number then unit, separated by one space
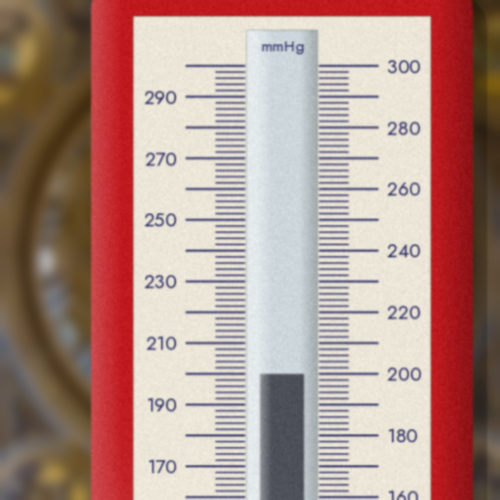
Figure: 200 mmHg
